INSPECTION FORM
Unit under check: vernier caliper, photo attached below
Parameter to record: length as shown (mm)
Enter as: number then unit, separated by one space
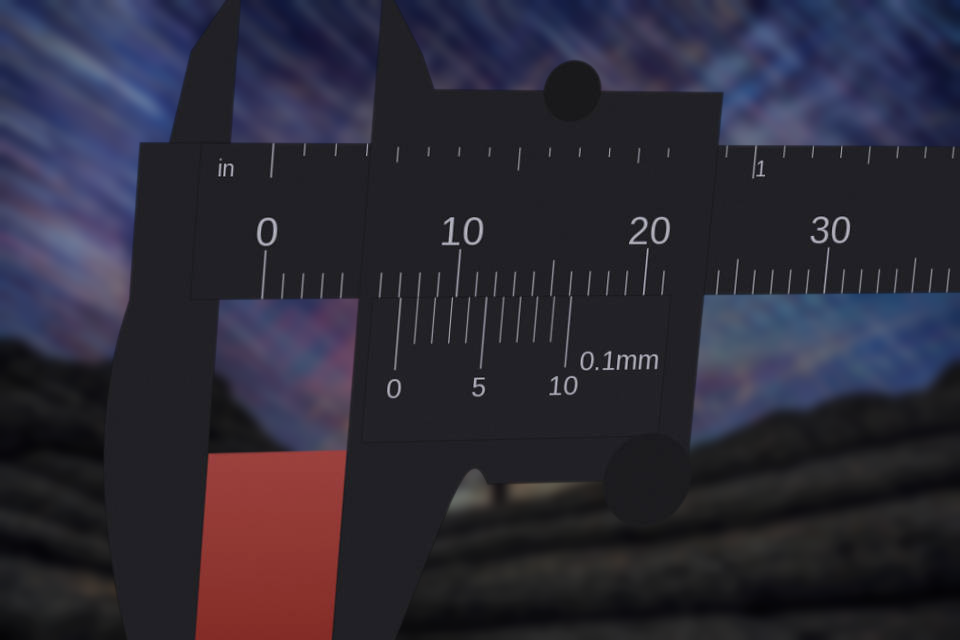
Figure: 7.1 mm
